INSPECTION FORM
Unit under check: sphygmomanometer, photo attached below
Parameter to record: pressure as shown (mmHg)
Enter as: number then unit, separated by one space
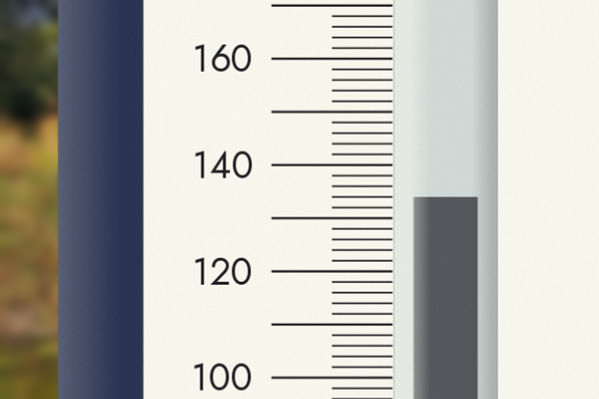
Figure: 134 mmHg
